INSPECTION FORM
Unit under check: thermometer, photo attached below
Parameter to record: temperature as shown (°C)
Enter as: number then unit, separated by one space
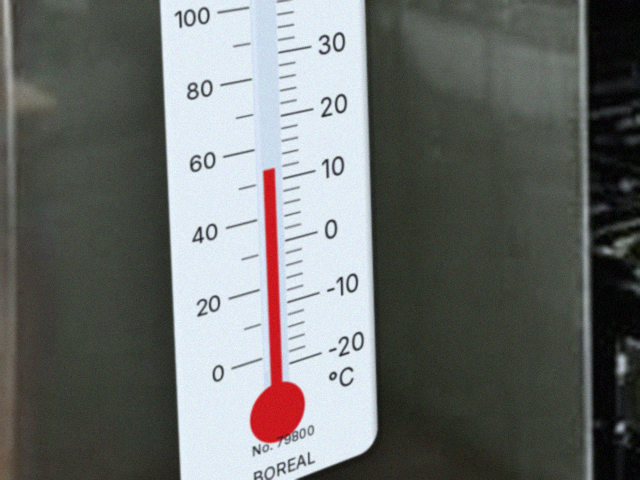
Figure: 12 °C
